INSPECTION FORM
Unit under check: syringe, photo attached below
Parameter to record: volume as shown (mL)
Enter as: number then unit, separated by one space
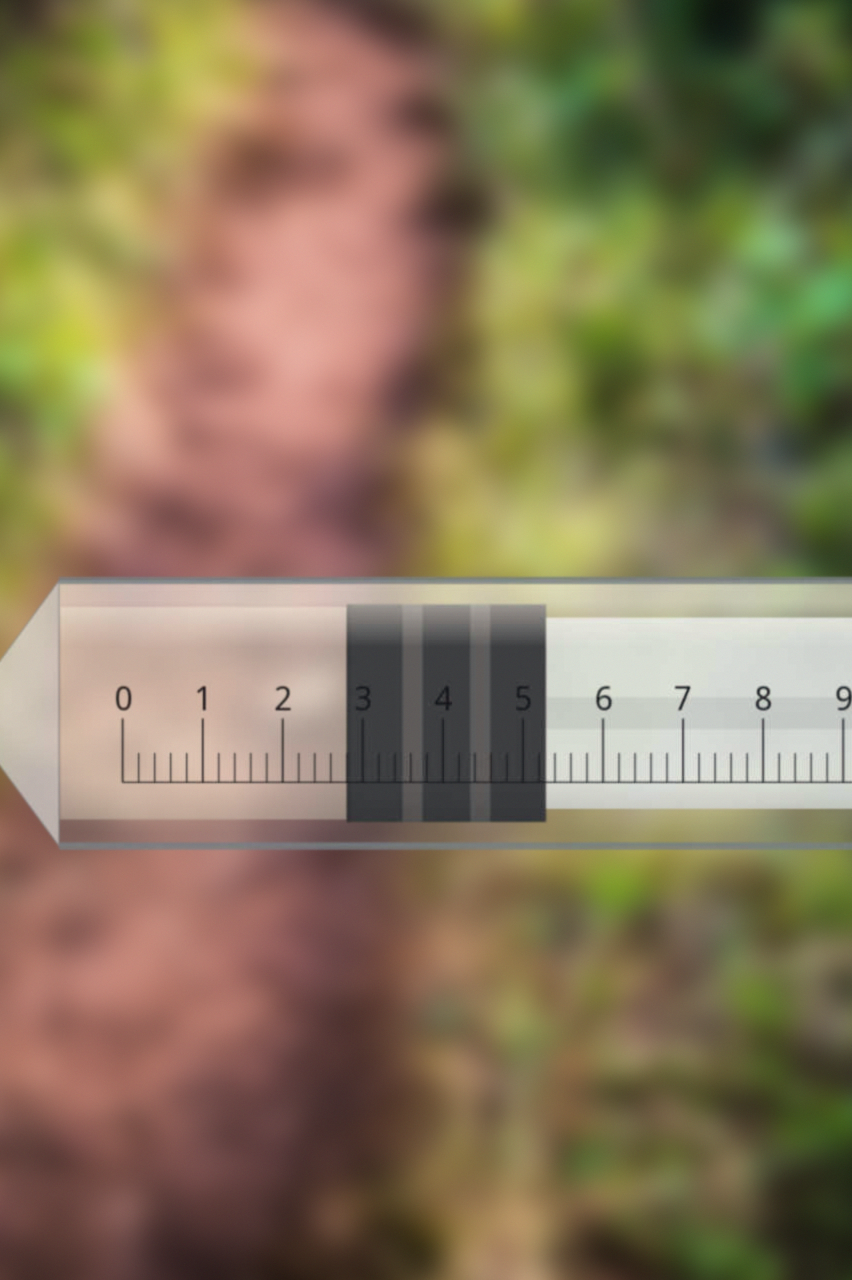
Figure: 2.8 mL
